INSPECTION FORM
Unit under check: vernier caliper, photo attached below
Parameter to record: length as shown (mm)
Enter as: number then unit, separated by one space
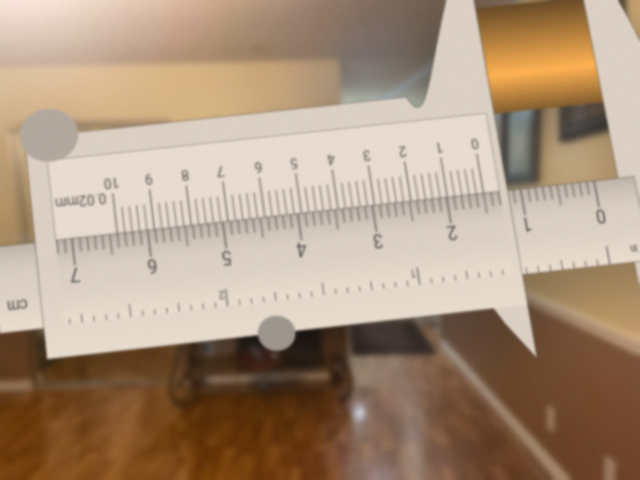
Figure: 15.0 mm
